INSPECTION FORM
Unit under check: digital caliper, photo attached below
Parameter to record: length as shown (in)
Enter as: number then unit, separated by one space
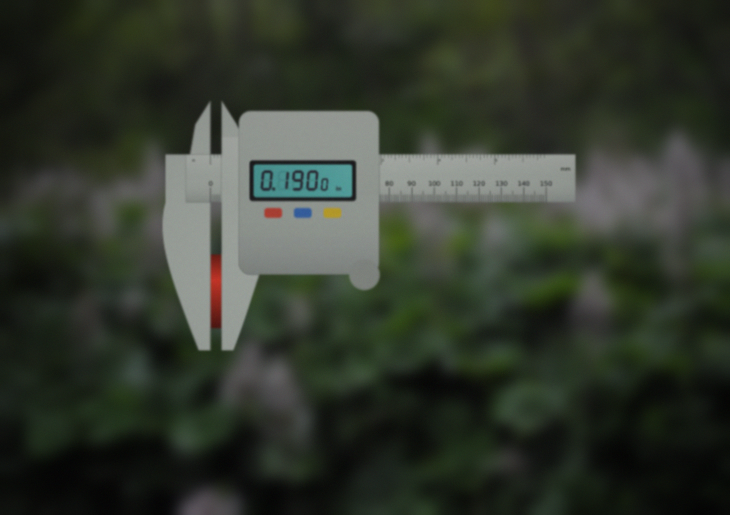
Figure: 0.1900 in
